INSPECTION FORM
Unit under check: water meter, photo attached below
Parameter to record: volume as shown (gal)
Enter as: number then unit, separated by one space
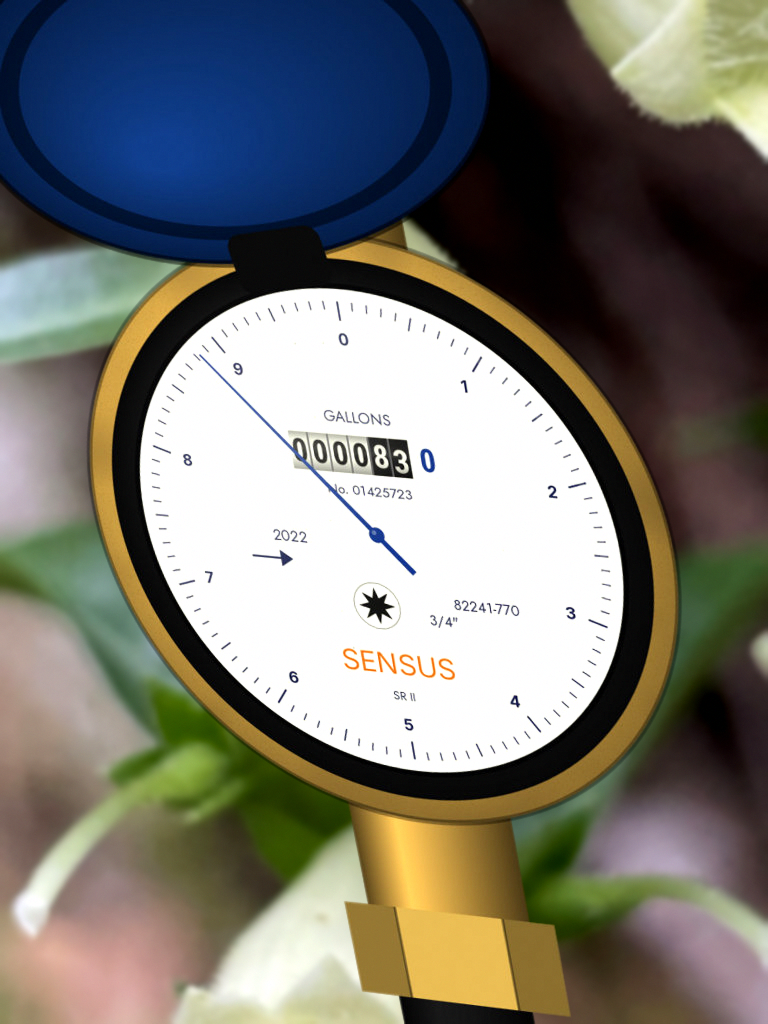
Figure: 828.8 gal
